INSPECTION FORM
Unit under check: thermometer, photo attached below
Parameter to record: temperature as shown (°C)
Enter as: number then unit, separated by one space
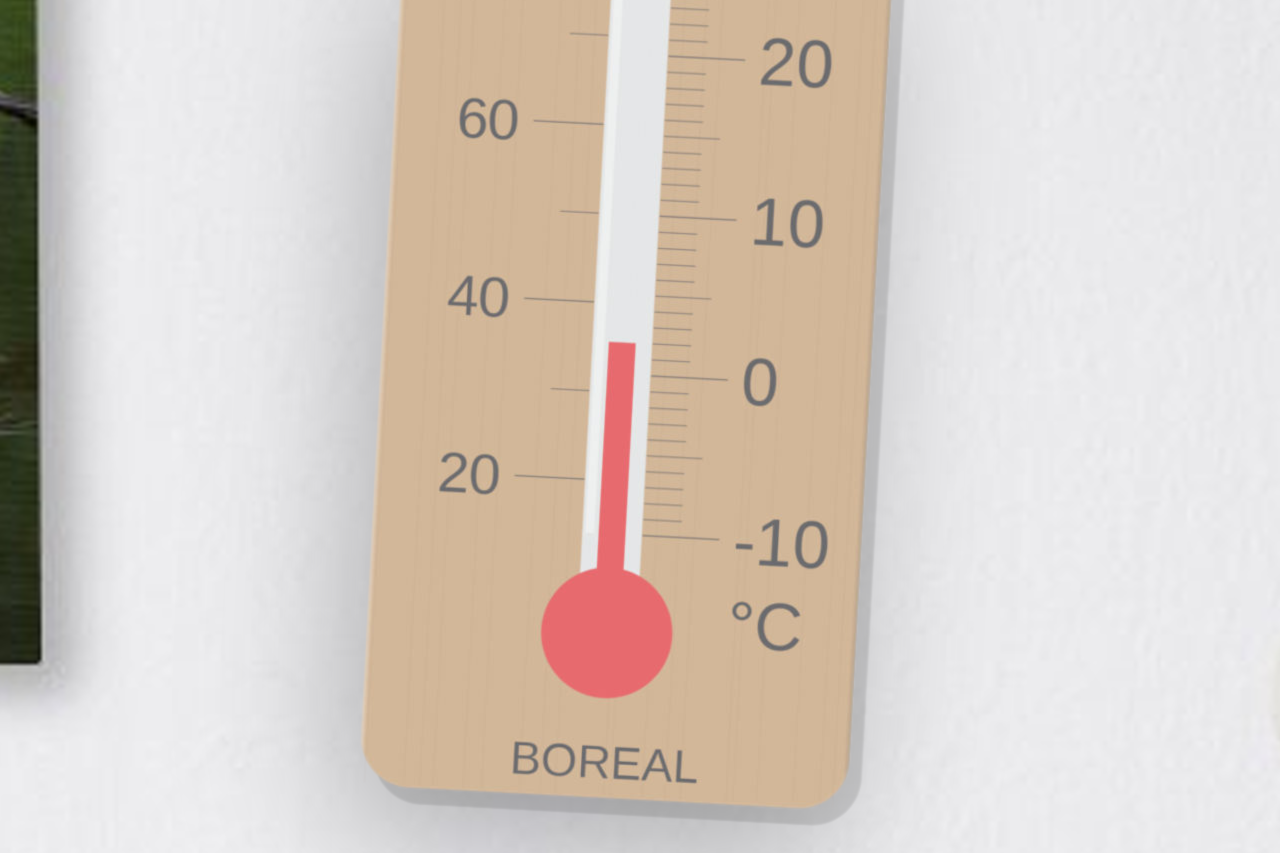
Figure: 2 °C
